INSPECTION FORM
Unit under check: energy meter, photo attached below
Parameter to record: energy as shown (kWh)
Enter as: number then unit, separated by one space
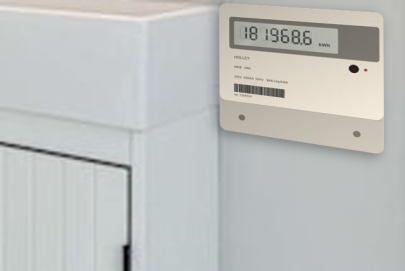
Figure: 181968.6 kWh
